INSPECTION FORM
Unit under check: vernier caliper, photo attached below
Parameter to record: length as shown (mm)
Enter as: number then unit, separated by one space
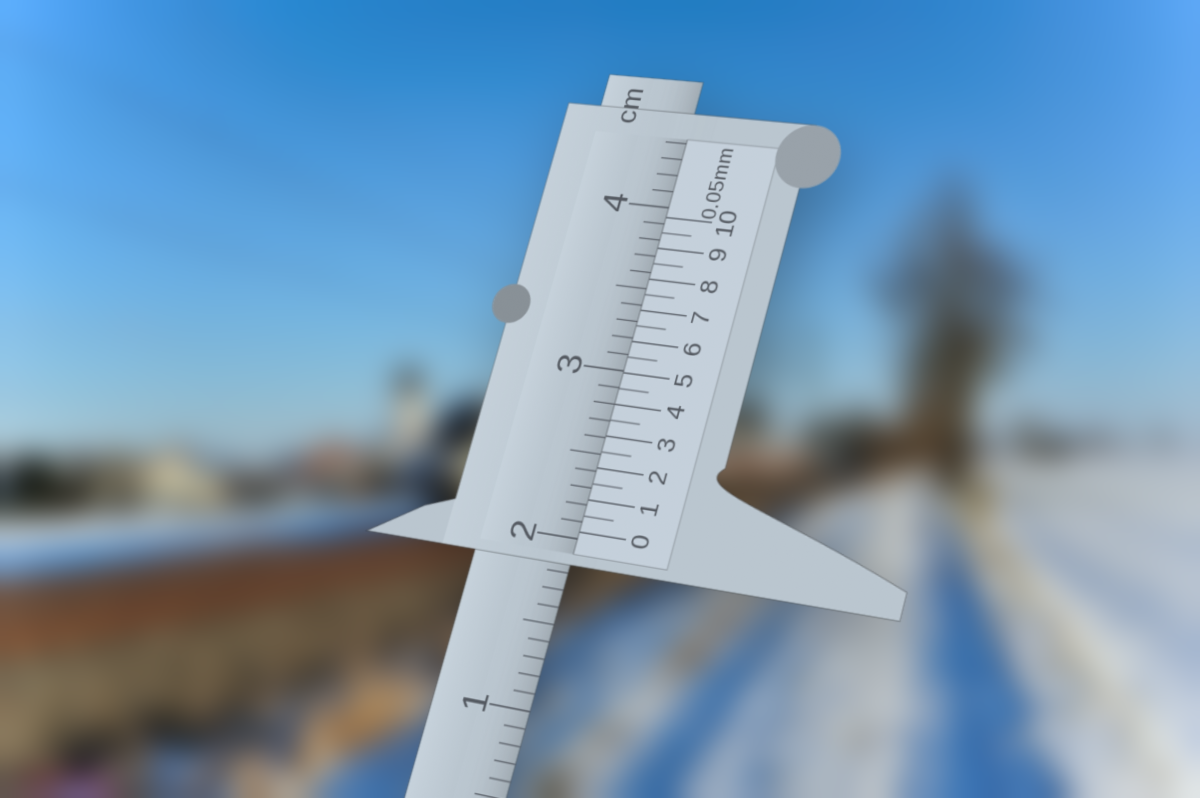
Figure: 20.4 mm
